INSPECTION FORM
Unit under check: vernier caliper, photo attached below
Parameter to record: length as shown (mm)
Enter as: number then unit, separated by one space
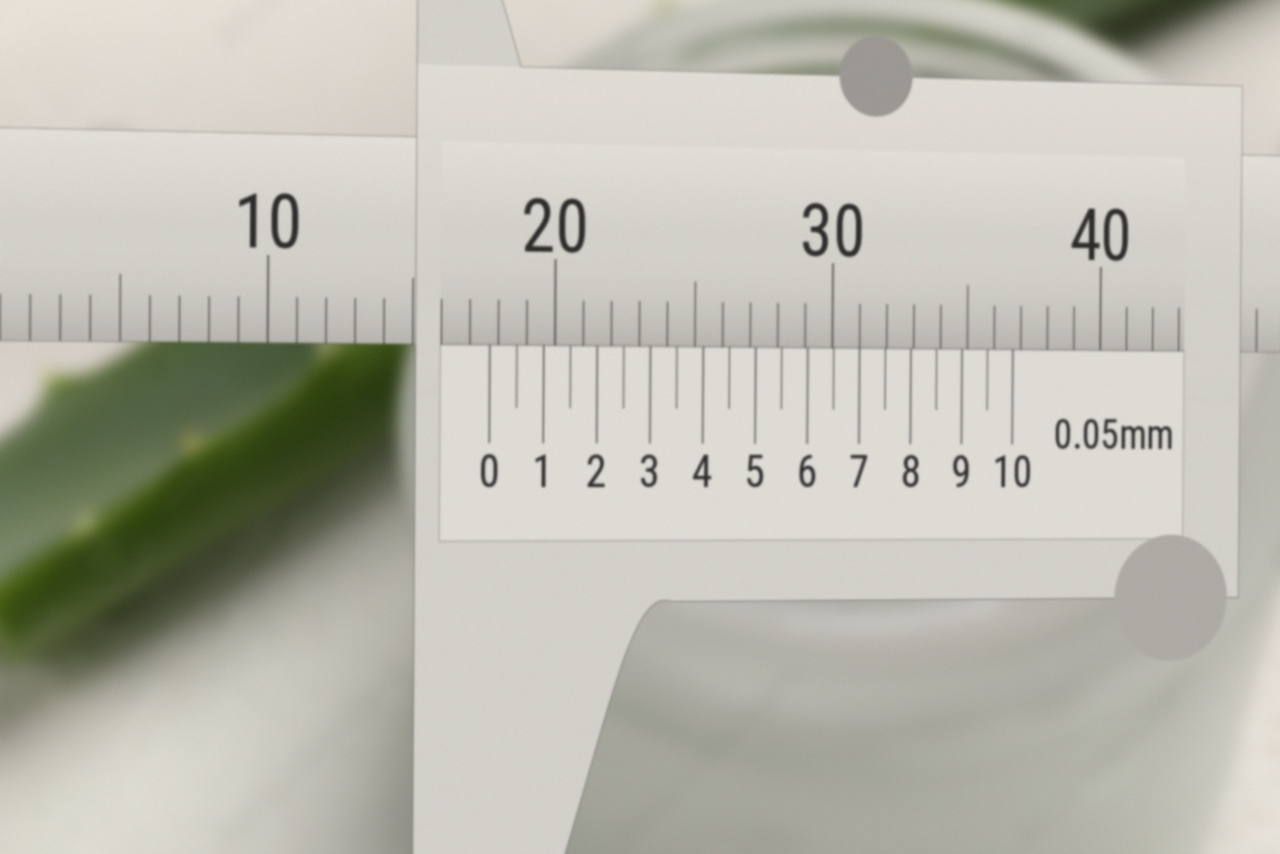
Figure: 17.7 mm
